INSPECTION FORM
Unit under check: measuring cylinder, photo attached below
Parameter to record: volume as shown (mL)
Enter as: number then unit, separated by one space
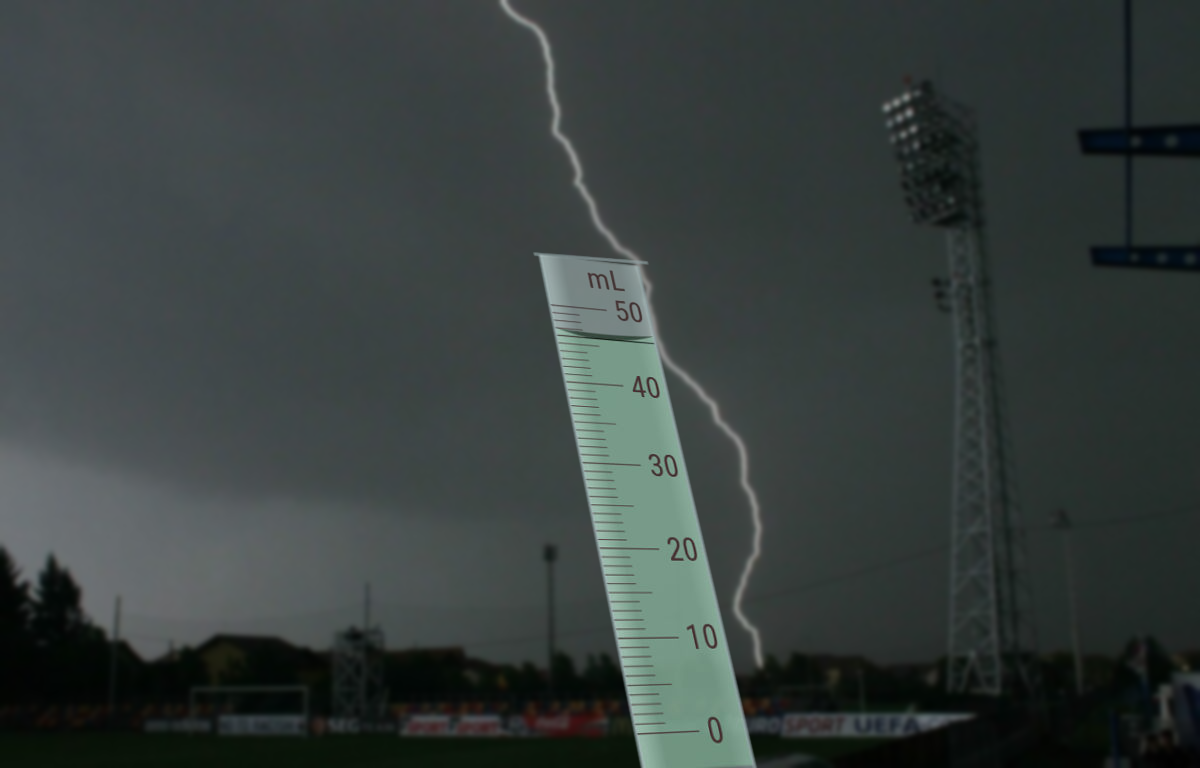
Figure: 46 mL
